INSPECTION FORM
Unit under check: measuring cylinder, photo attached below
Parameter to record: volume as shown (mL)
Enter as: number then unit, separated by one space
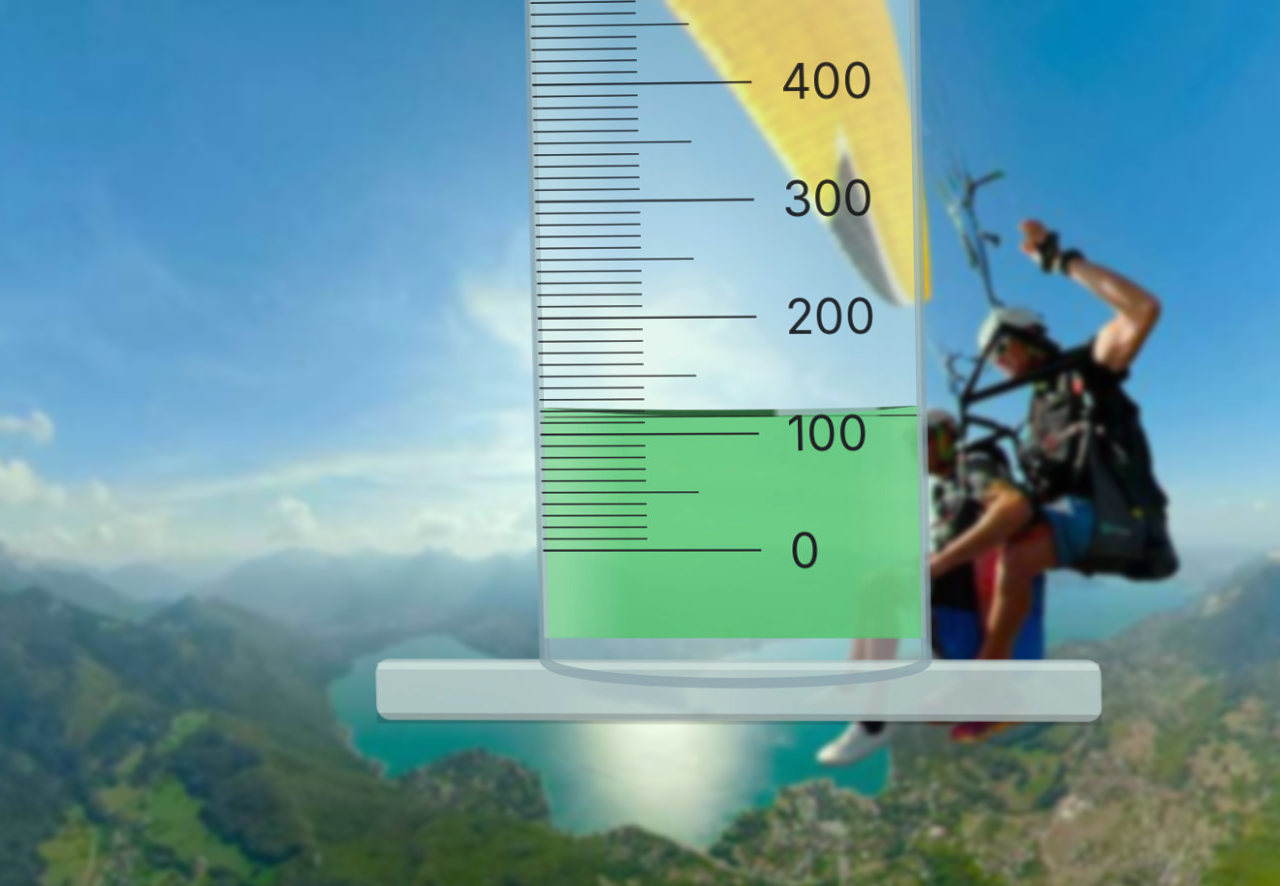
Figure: 115 mL
